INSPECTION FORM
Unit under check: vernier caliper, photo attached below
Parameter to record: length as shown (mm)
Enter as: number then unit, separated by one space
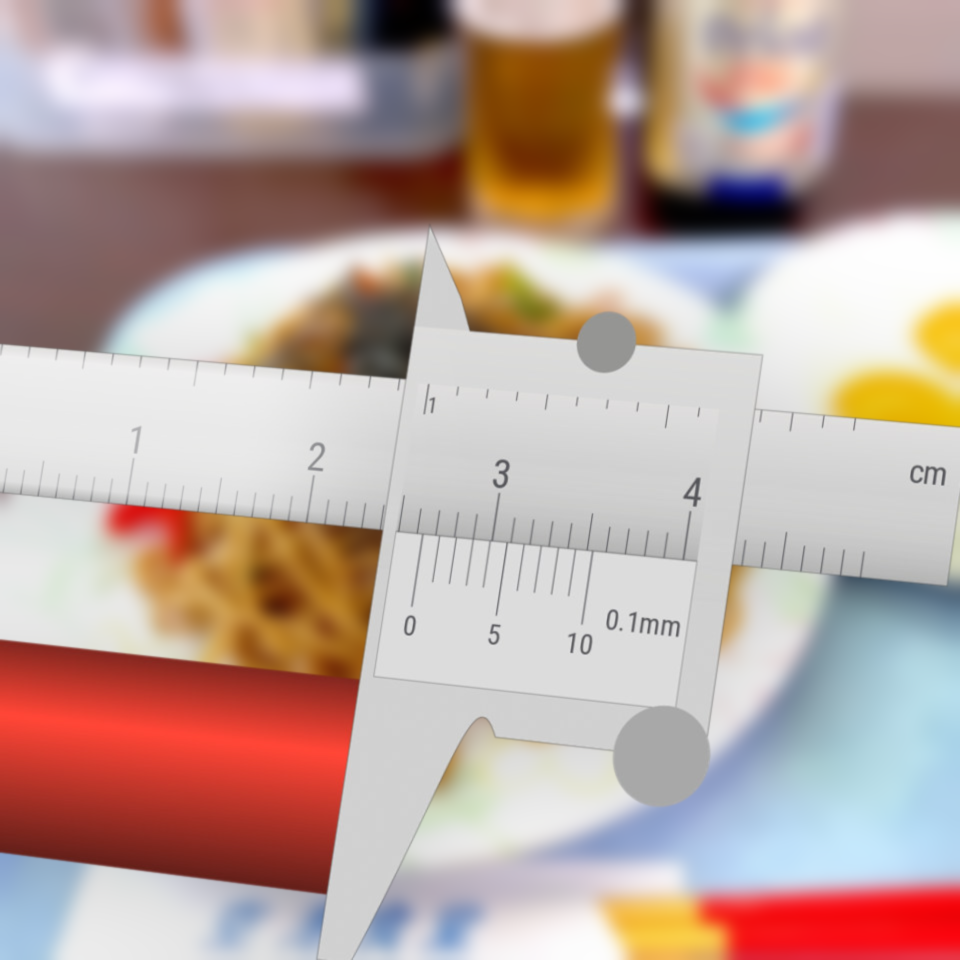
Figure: 26.3 mm
